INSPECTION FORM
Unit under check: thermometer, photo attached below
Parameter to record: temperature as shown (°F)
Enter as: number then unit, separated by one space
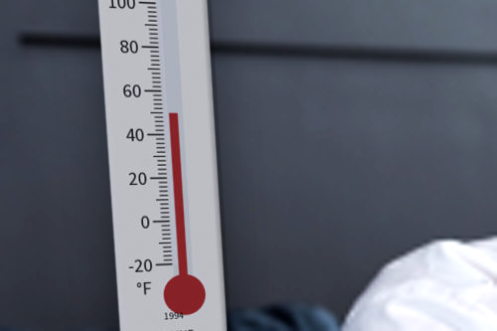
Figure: 50 °F
